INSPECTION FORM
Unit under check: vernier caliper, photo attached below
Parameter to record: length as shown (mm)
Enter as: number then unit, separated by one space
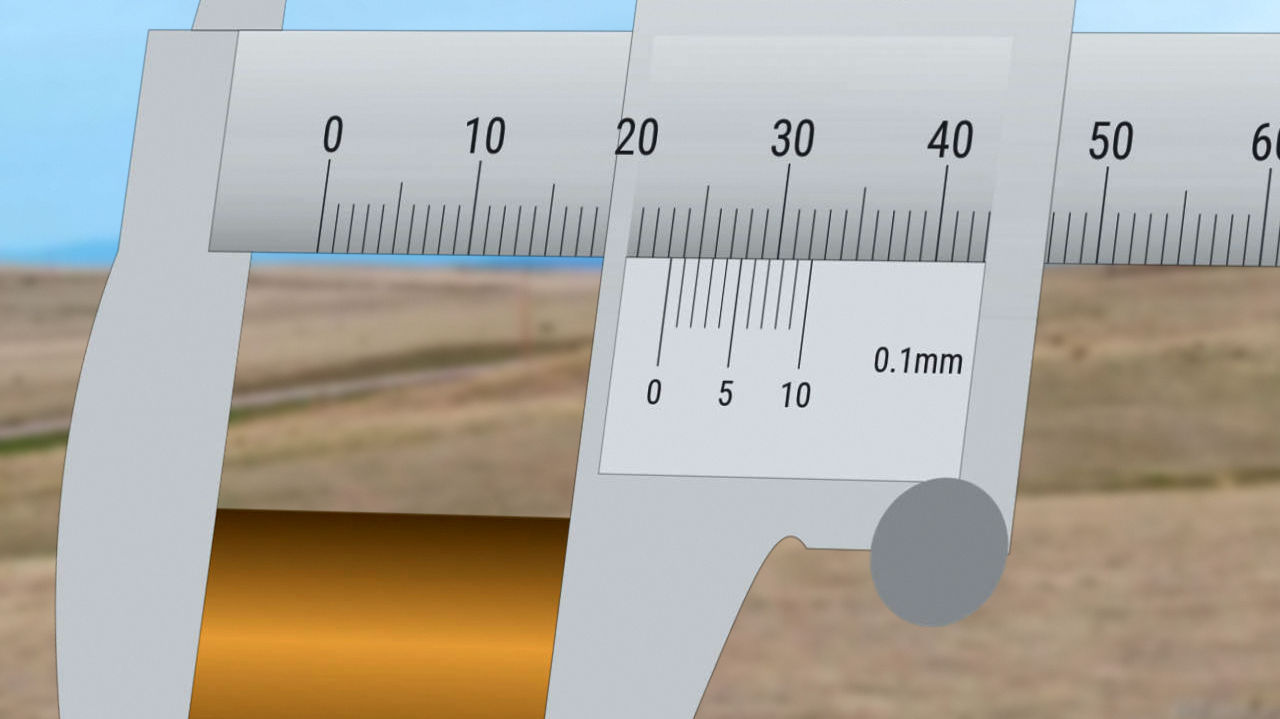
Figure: 23.2 mm
